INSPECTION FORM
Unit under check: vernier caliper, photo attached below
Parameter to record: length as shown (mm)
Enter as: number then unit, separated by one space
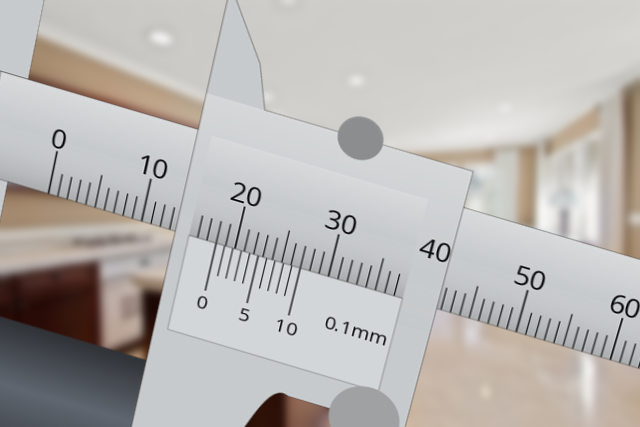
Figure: 18.0 mm
